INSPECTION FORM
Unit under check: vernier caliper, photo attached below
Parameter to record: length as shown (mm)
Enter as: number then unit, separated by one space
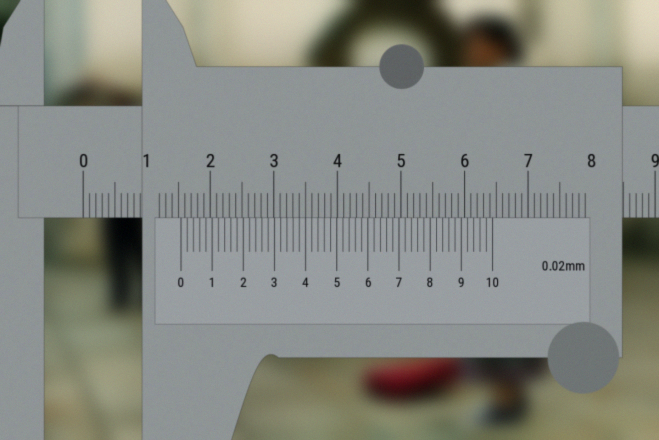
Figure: 15.4 mm
